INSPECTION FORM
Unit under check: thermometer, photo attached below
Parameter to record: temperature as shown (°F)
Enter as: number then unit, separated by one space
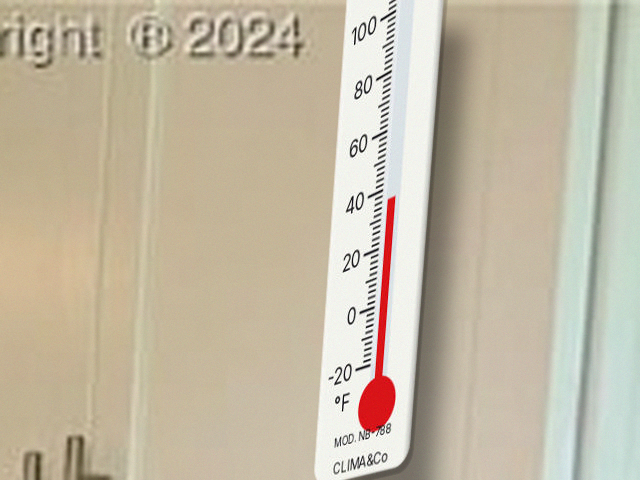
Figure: 36 °F
